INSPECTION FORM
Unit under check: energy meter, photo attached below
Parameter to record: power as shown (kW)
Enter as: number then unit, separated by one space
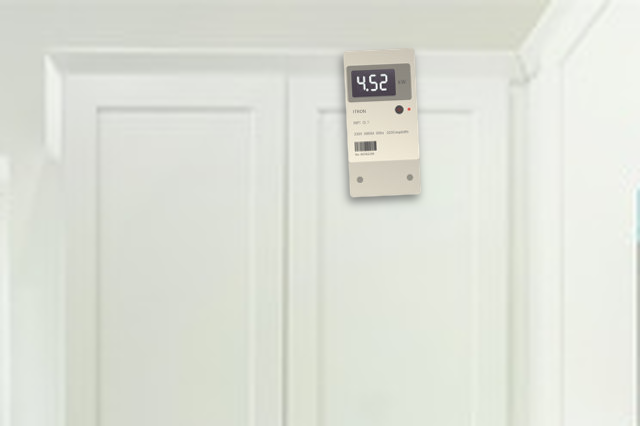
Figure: 4.52 kW
